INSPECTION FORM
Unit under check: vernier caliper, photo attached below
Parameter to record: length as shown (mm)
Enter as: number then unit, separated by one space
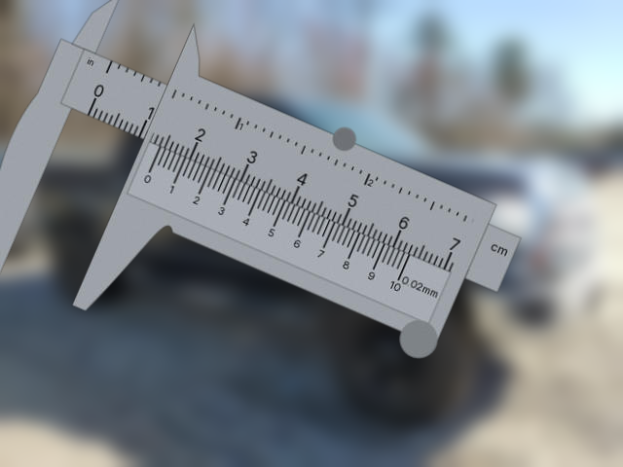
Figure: 14.2 mm
